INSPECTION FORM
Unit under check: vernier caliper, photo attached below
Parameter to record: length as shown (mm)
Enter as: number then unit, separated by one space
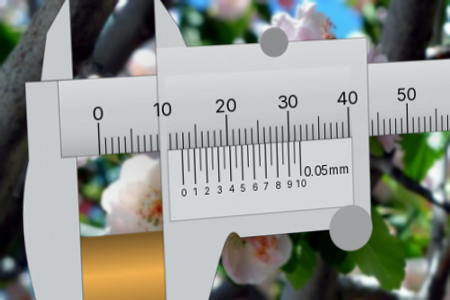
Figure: 12.8 mm
